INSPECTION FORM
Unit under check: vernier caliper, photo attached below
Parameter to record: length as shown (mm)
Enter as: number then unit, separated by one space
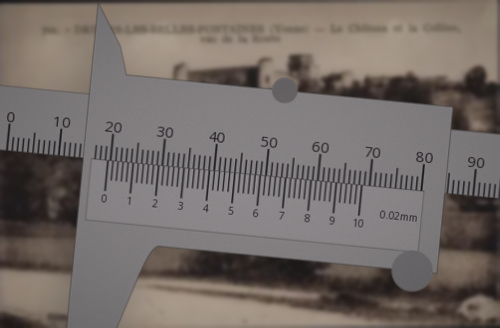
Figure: 19.5 mm
